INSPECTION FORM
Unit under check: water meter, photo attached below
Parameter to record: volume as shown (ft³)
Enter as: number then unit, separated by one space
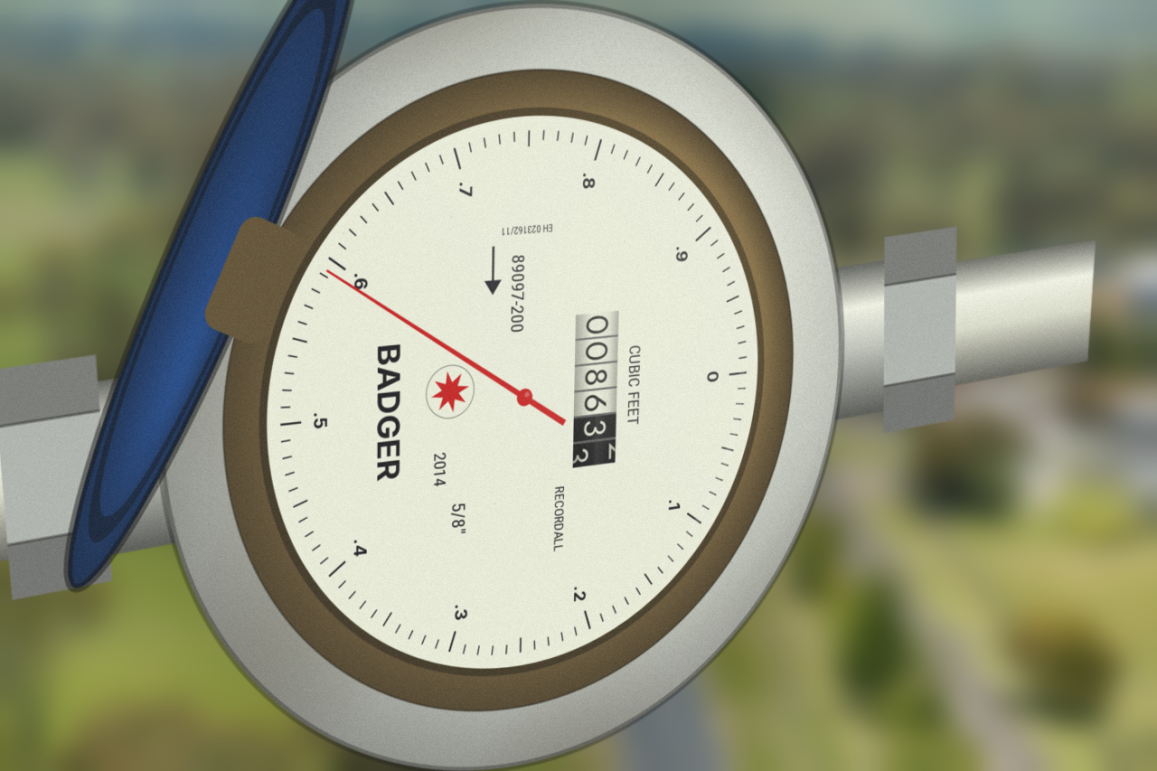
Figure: 8632.59 ft³
